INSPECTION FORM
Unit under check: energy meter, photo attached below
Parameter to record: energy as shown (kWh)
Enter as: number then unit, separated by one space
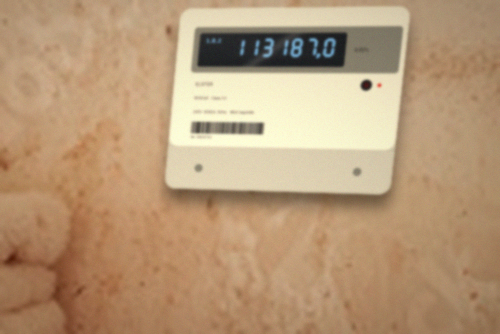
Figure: 113187.0 kWh
